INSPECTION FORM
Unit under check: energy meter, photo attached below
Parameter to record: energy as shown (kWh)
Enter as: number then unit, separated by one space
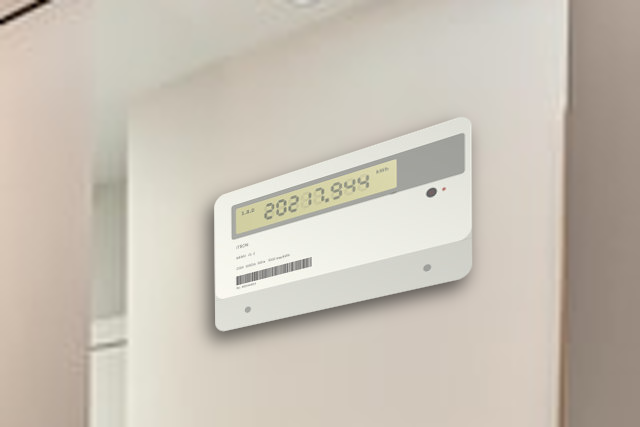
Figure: 20217.944 kWh
